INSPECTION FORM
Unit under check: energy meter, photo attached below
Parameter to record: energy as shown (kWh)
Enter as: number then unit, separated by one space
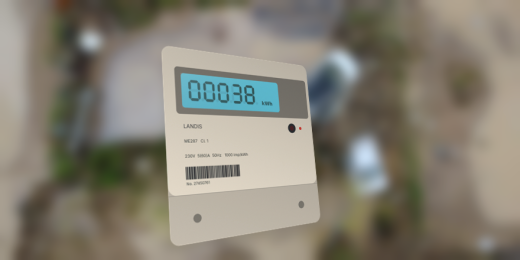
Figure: 38 kWh
